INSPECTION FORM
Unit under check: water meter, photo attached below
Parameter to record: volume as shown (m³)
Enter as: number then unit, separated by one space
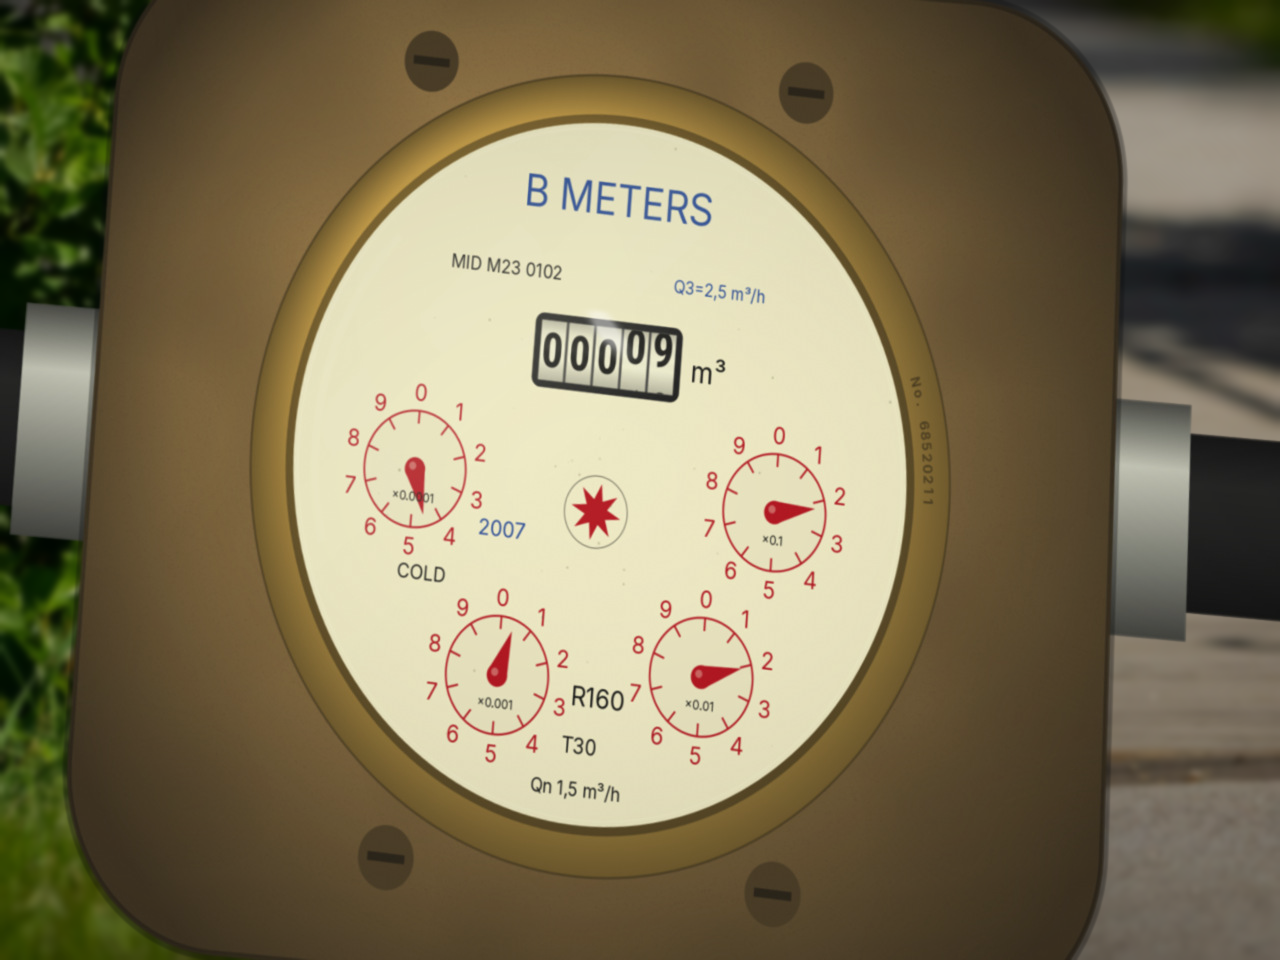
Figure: 9.2204 m³
